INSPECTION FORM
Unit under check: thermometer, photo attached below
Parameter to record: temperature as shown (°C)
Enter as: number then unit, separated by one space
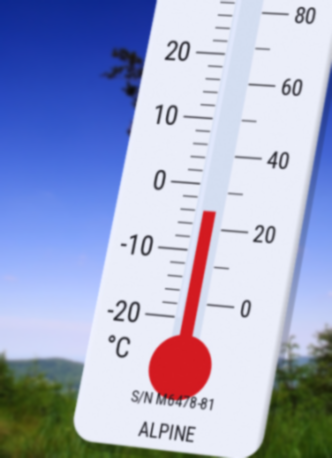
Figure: -4 °C
